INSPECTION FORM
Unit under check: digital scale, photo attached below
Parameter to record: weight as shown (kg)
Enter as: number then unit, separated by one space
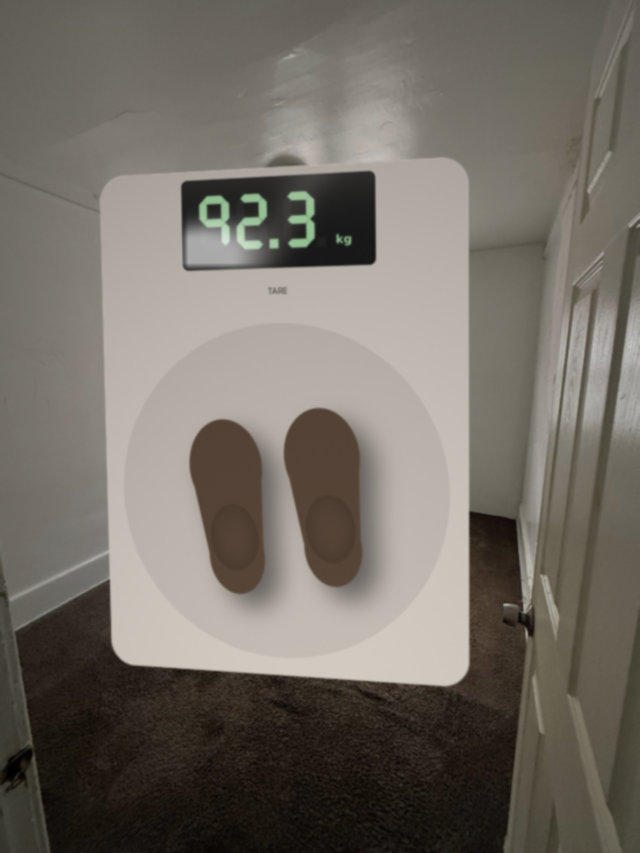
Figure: 92.3 kg
